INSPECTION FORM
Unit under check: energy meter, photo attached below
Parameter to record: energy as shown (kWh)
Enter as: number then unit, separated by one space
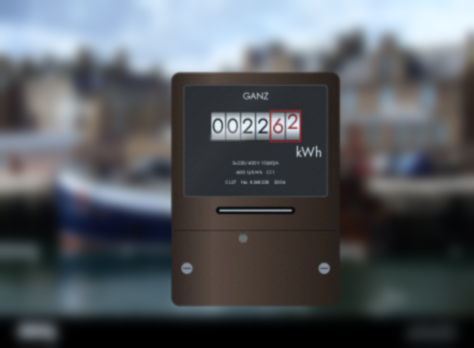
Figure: 22.62 kWh
